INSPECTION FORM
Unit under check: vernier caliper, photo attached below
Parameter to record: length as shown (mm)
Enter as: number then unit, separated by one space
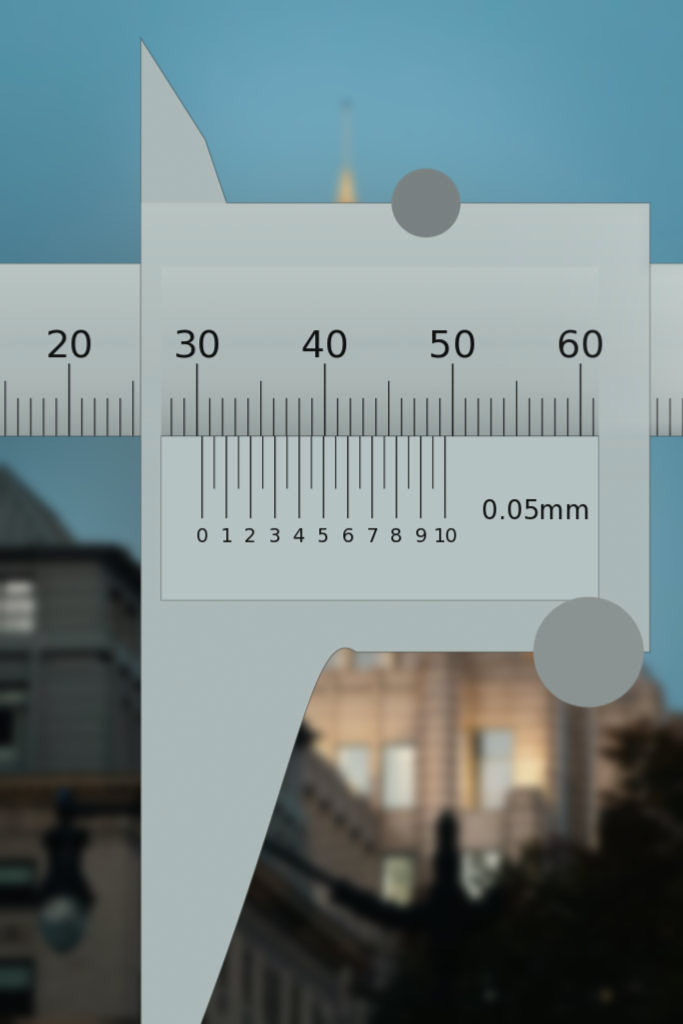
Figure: 30.4 mm
